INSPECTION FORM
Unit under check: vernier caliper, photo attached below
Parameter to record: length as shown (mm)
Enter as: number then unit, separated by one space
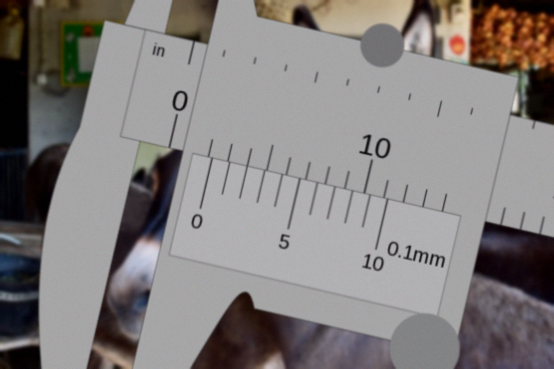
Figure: 2.2 mm
